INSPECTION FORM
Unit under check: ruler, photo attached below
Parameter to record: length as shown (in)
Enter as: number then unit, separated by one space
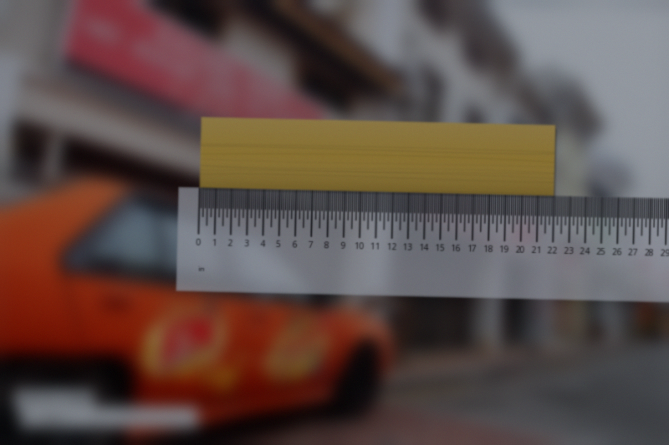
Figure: 22 in
